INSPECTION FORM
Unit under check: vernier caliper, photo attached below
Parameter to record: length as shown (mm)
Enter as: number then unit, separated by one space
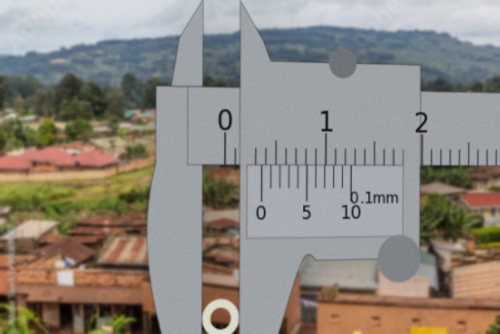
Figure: 3.6 mm
